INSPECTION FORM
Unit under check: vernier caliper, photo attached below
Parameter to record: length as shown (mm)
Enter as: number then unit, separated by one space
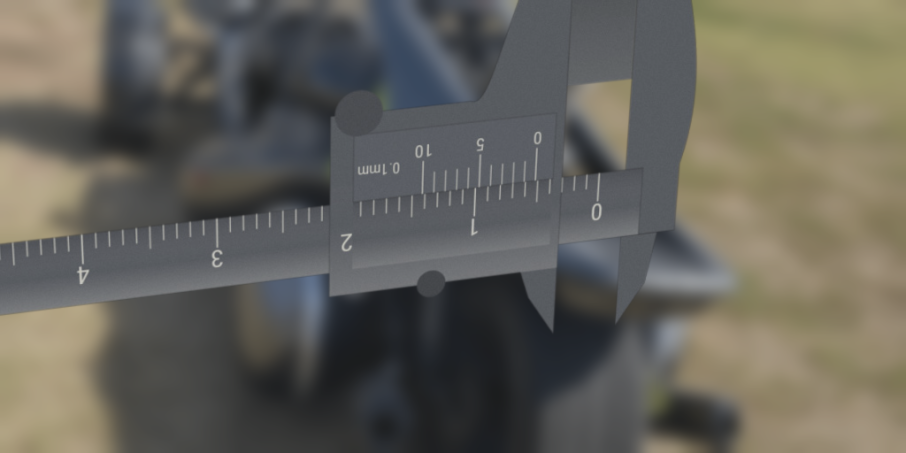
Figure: 5.2 mm
